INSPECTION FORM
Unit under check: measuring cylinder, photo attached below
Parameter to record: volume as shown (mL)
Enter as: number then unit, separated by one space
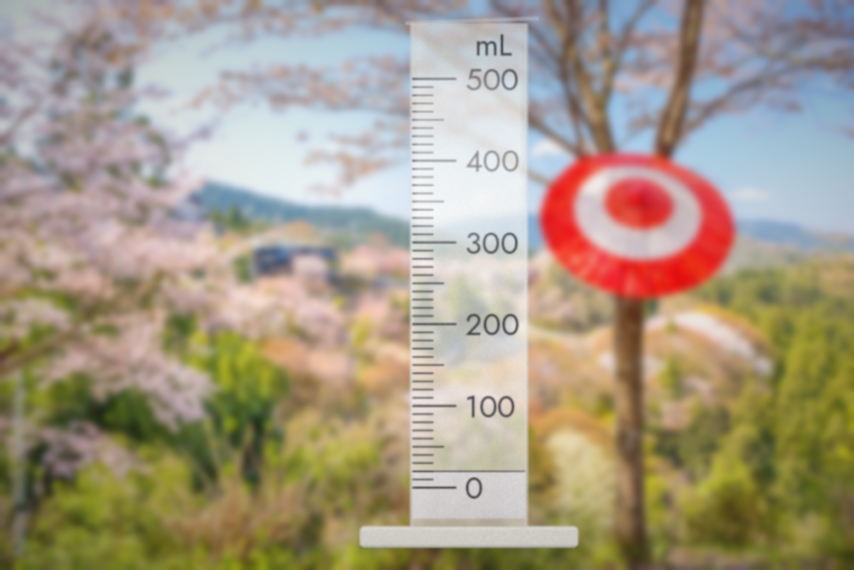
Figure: 20 mL
